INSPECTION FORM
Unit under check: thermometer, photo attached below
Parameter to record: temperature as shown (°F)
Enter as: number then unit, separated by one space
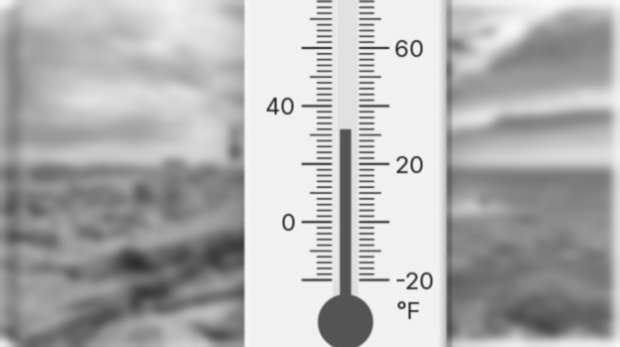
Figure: 32 °F
